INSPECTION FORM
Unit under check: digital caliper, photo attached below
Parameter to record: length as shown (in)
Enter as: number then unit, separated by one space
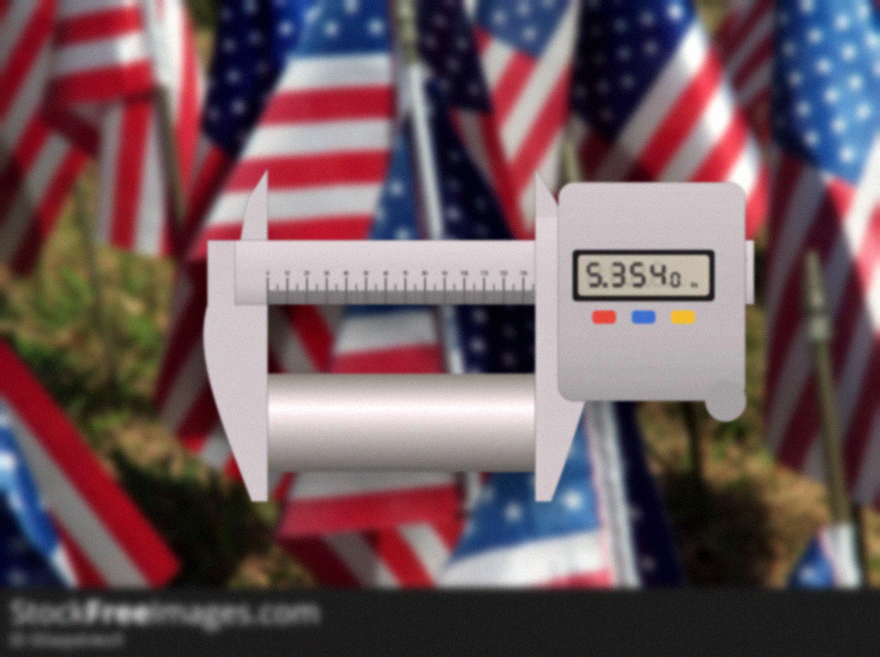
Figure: 5.3540 in
